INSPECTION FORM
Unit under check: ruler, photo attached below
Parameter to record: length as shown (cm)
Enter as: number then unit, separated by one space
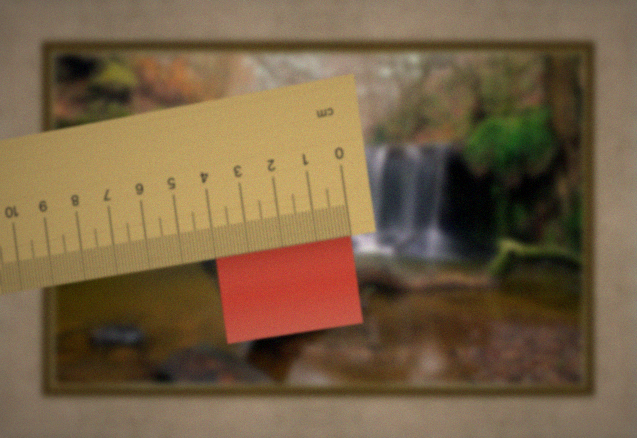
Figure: 4 cm
